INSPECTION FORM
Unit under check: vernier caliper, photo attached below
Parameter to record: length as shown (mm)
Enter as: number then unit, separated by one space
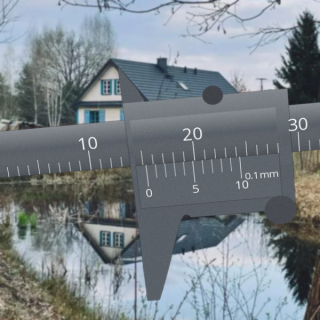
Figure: 15.3 mm
